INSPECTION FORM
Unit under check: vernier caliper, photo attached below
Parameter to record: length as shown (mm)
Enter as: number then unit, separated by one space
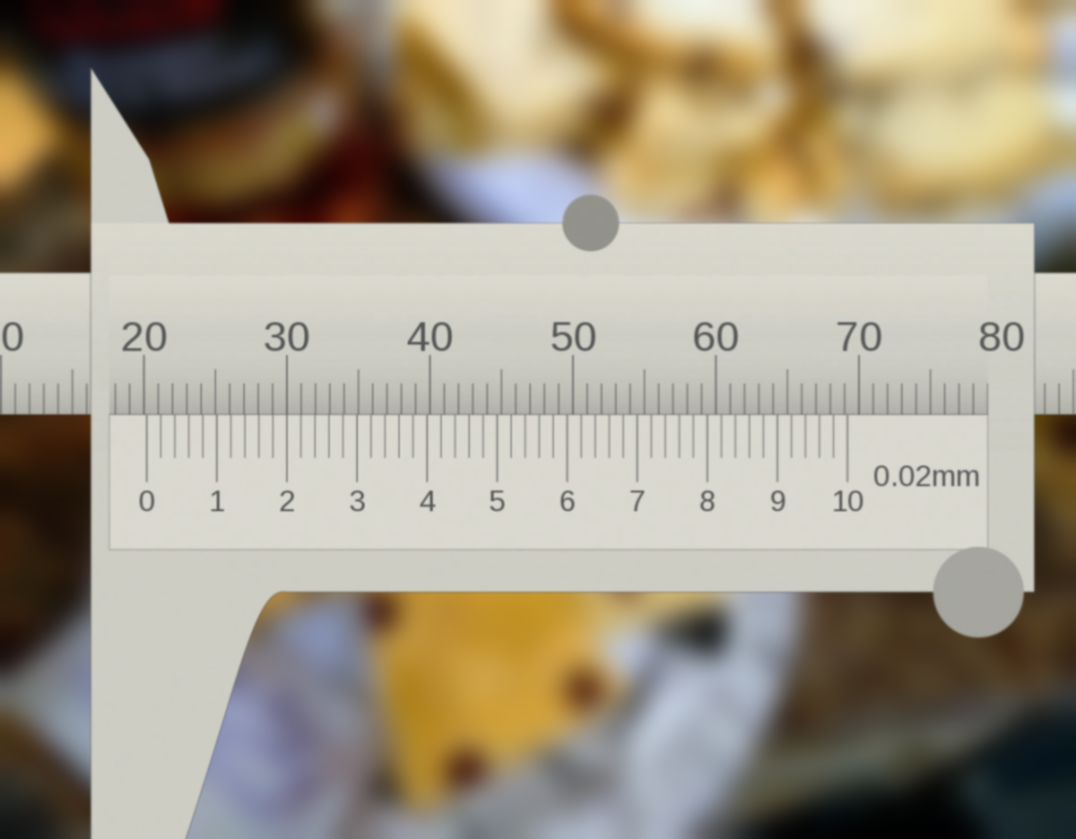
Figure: 20.2 mm
